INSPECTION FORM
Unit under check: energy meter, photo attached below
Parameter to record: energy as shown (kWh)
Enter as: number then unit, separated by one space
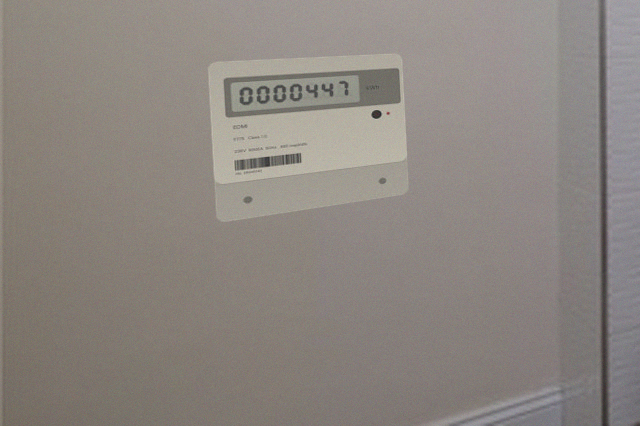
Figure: 447 kWh
